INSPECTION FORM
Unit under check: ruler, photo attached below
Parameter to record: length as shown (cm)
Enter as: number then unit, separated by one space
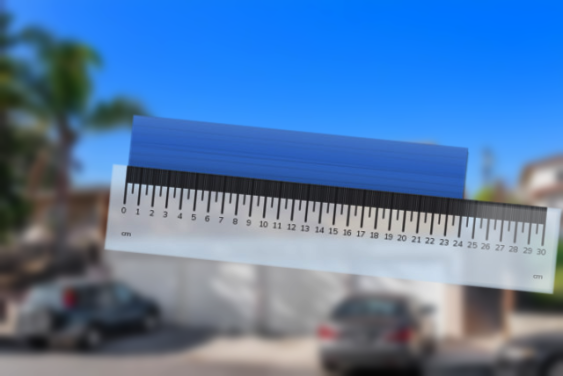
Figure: 24 cm
